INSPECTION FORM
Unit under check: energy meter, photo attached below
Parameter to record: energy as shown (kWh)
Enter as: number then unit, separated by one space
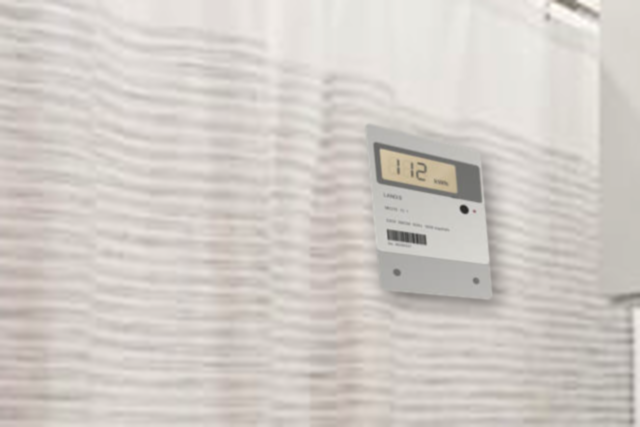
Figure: 112 kWh
